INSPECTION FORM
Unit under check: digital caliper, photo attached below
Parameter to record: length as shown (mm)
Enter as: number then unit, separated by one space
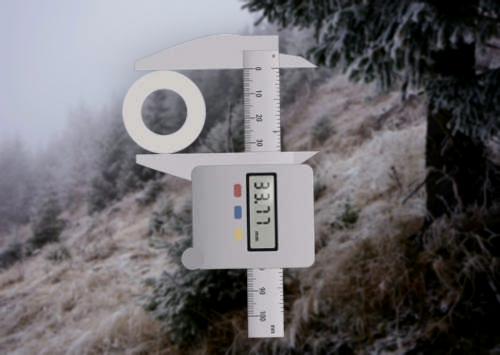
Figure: 33.77 mm
